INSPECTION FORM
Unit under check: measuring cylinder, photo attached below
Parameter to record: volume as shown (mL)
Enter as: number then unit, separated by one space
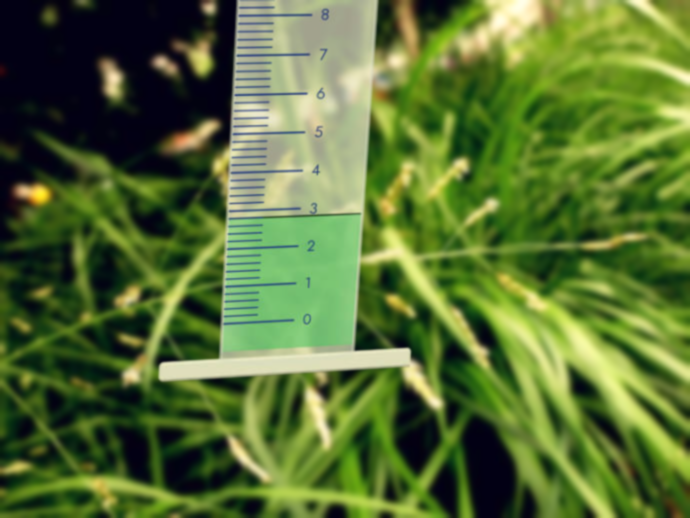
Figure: 2.8 mL
